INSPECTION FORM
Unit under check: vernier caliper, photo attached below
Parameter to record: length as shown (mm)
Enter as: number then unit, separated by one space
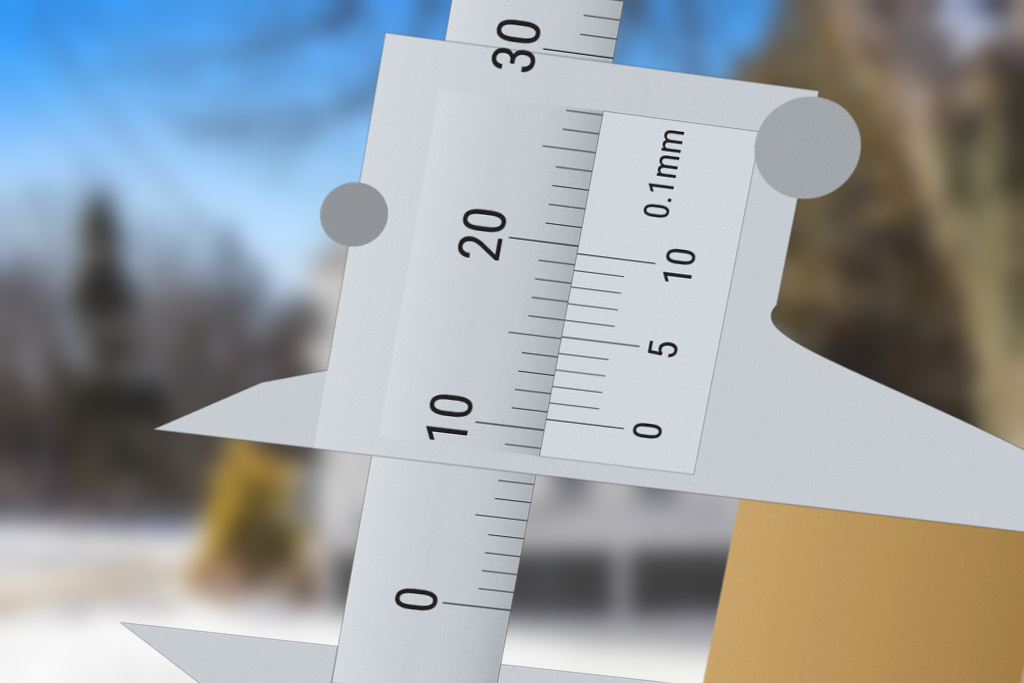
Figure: 10.6 mm
